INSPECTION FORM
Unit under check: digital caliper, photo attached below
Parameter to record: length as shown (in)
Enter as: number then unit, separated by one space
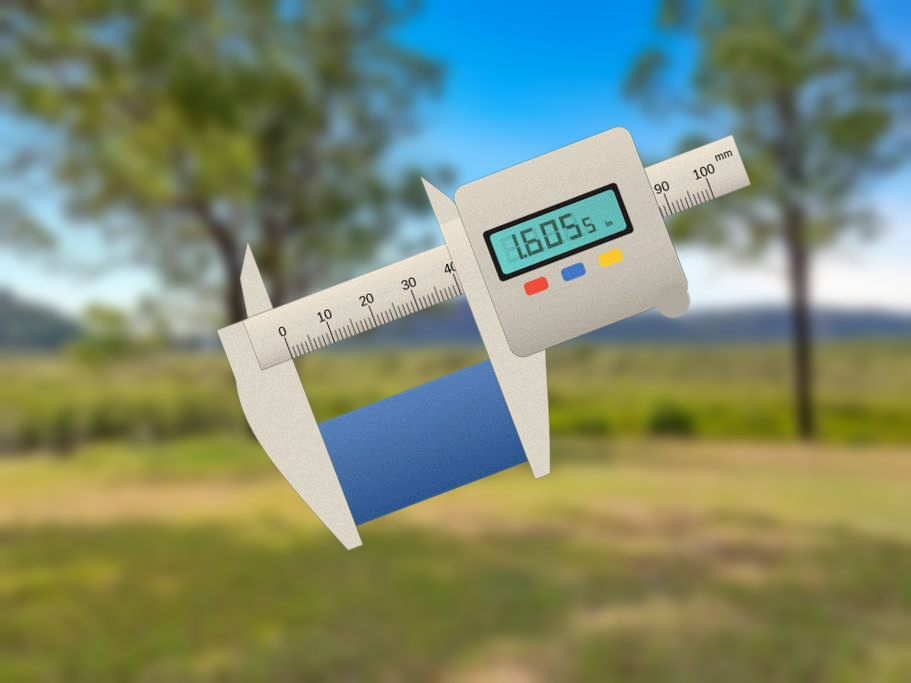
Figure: 1.6055 in
